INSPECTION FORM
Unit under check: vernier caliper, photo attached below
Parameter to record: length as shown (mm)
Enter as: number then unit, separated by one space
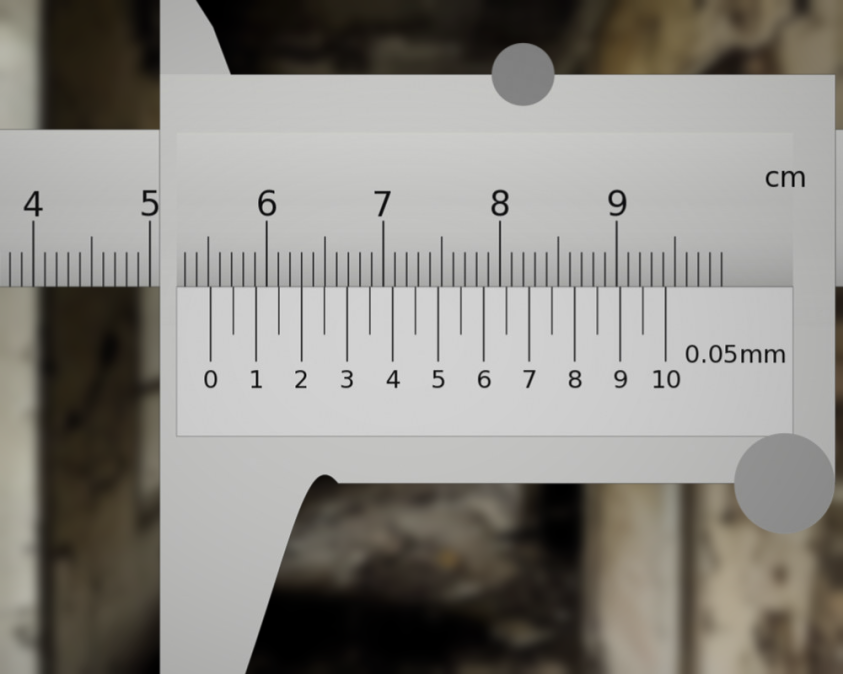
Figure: 55.2 mm
